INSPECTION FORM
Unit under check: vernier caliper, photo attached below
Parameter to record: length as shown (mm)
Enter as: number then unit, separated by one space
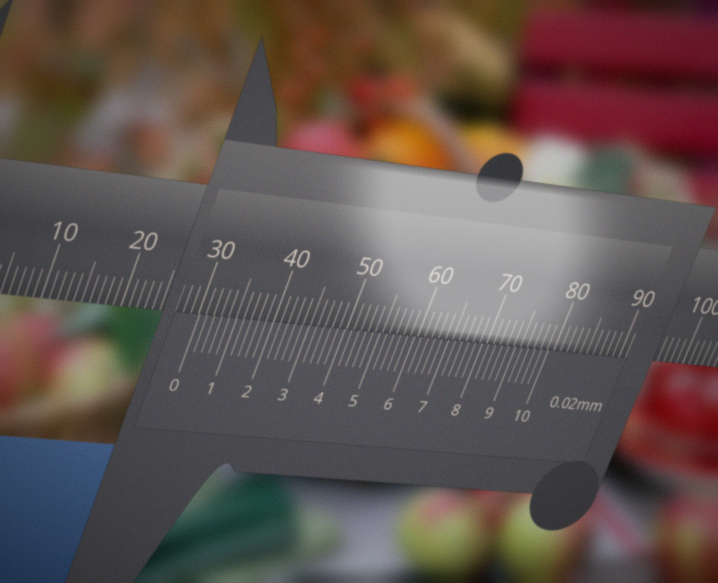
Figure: 30.2 mm
